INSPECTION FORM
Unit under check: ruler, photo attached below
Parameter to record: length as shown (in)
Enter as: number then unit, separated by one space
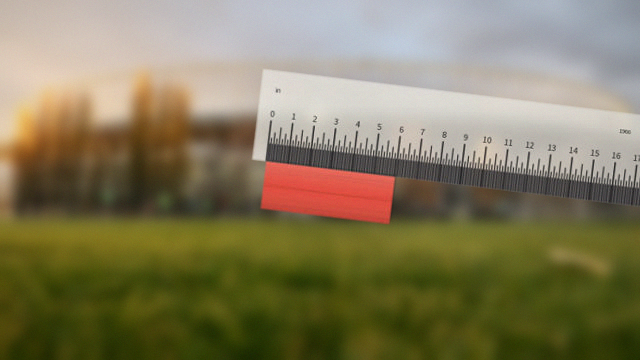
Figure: 6 in
